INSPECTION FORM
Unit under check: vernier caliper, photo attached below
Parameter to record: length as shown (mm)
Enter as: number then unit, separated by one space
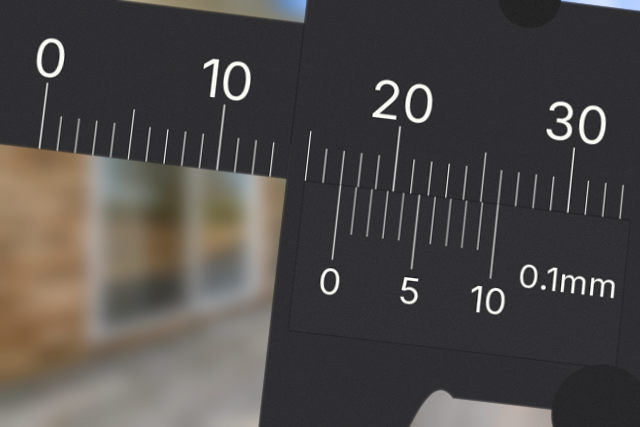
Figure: 17.0 mm
